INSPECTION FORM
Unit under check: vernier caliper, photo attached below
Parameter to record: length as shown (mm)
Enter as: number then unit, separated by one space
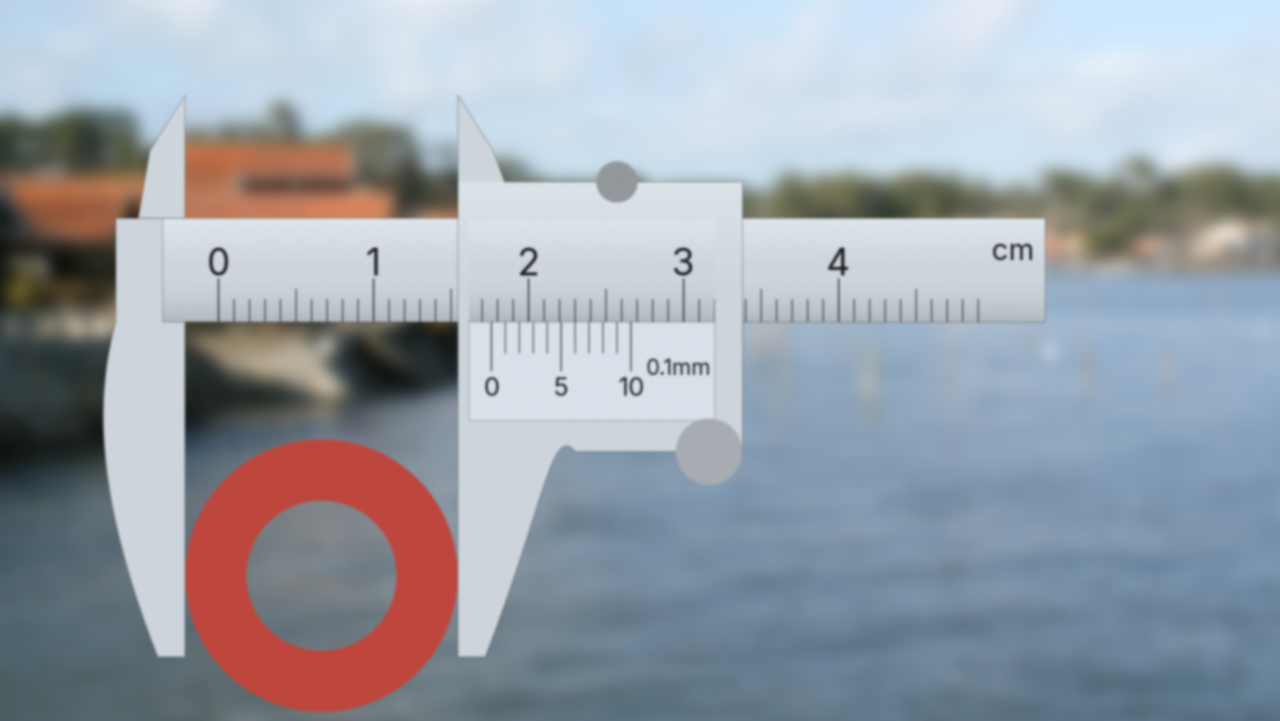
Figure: 17.6 mm
